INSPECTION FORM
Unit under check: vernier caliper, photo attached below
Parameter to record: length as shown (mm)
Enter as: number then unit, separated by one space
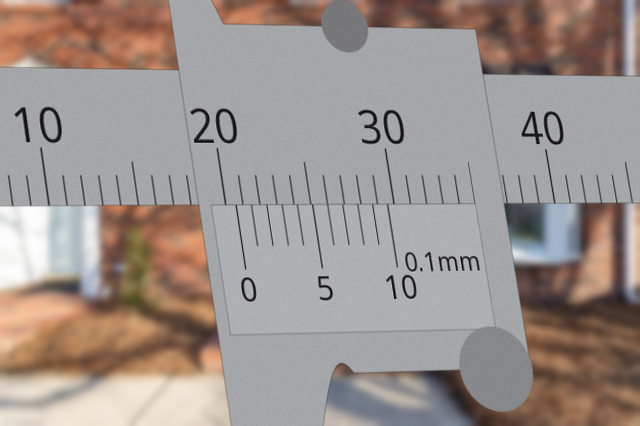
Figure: 20.6 mm
